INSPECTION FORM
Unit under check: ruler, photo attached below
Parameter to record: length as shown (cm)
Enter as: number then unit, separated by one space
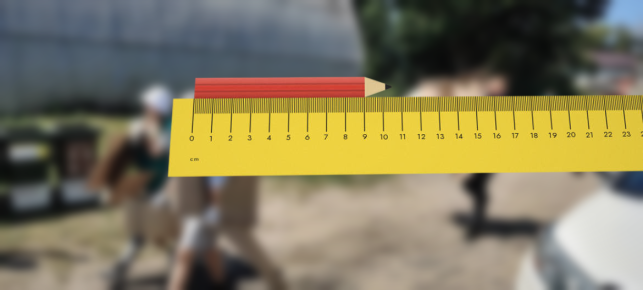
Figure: 10.5 cm
